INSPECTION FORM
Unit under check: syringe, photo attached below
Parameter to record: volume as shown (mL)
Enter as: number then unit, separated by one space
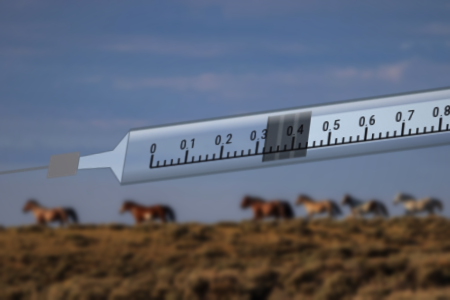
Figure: 0.32 mL
